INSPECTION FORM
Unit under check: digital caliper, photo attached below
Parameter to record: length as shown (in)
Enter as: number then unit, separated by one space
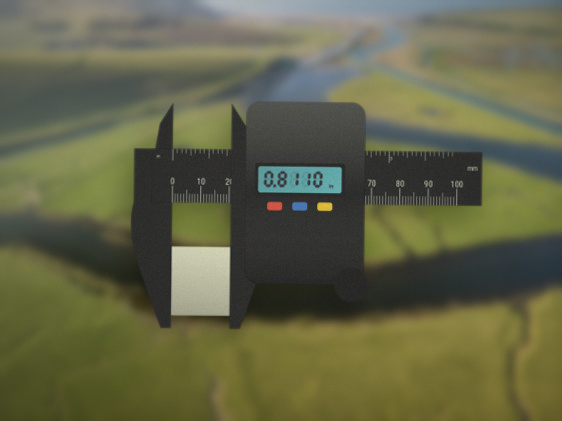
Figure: 0.8110 in
